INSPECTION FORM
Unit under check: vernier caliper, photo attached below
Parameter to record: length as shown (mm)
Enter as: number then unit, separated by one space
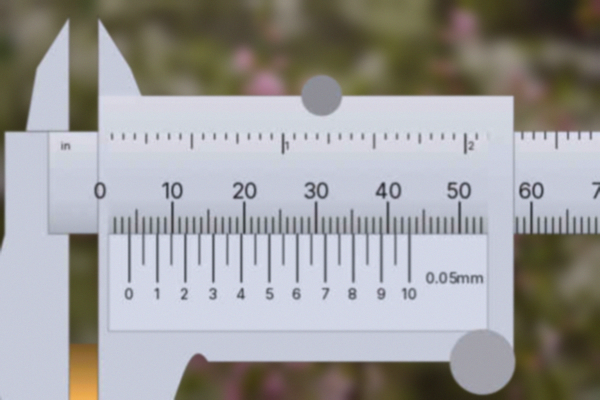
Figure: 4.0 mm
